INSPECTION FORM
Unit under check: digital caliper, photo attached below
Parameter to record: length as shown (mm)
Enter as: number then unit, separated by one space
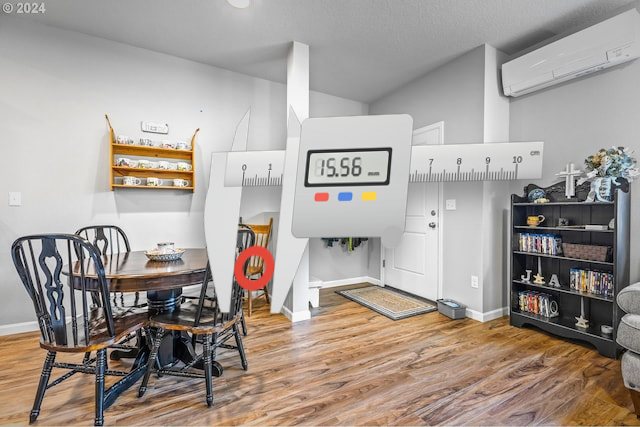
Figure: 15.56 mm
